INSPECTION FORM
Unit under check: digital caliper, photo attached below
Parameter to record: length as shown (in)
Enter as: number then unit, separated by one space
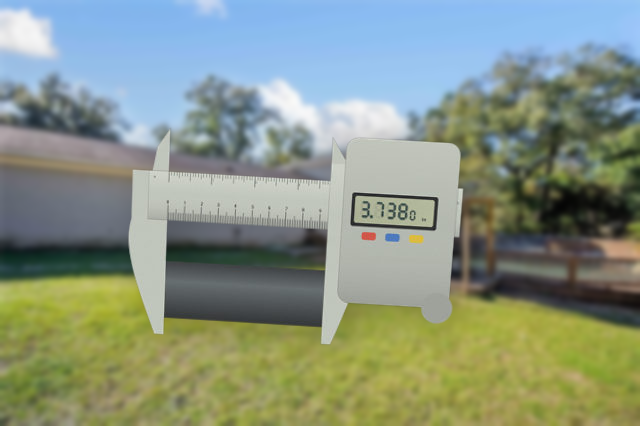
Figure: 3.7380 in
